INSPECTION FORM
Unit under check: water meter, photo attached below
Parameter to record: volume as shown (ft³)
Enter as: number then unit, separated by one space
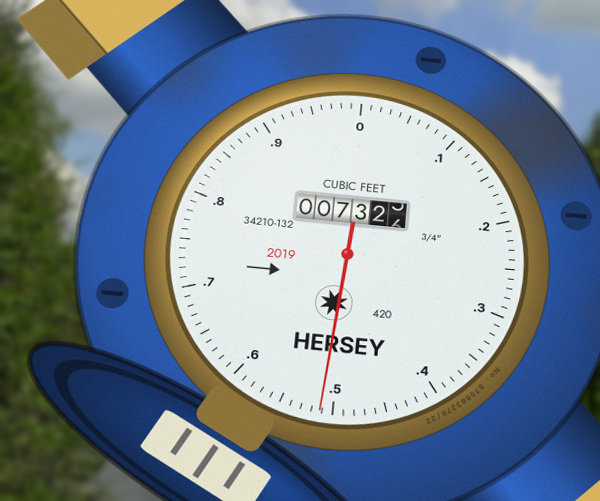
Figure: 7325.51 ft³
